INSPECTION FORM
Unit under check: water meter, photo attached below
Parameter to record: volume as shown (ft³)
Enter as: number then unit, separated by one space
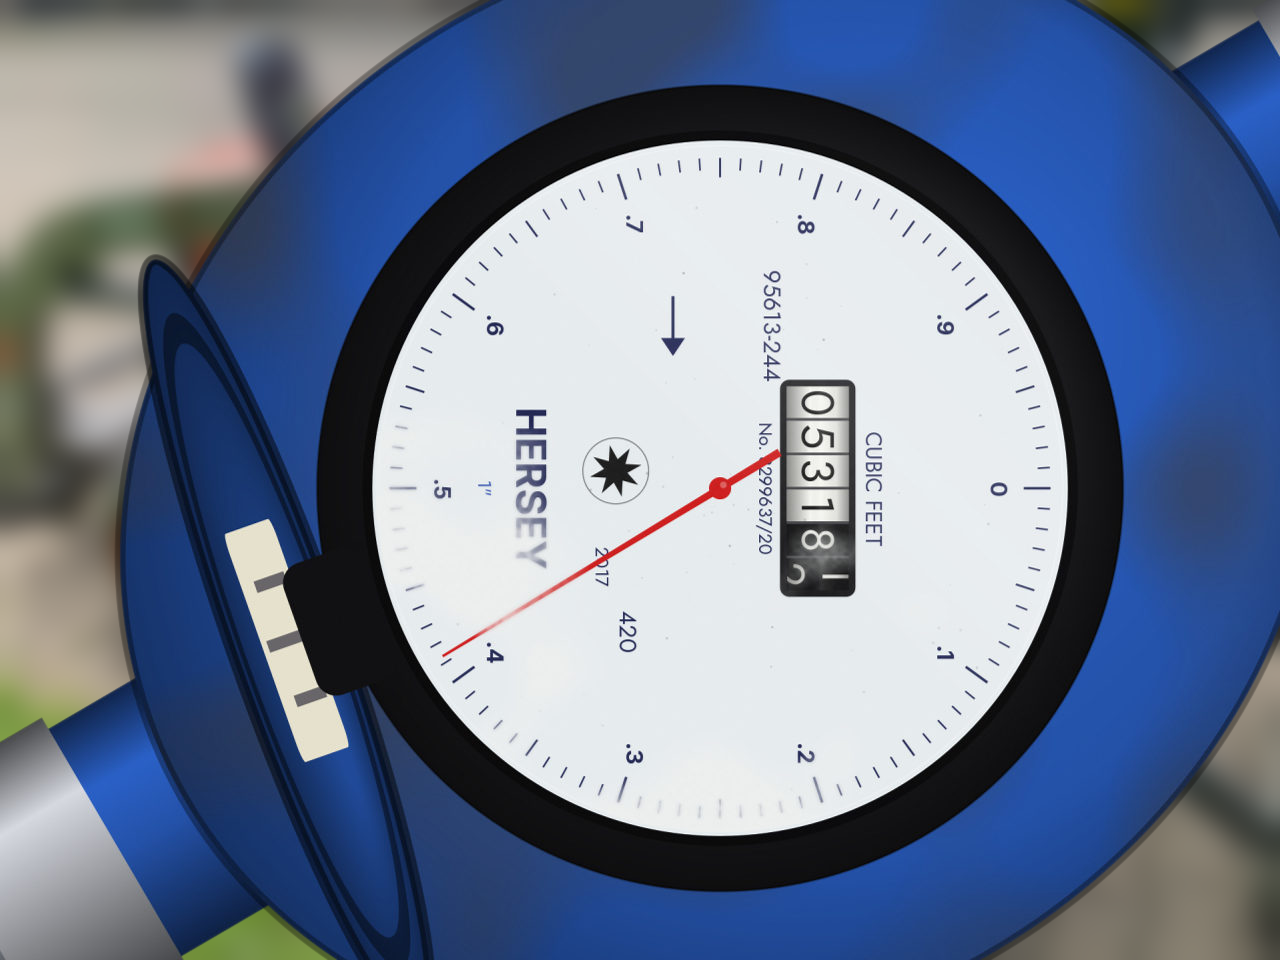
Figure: 53181.41 ft³
